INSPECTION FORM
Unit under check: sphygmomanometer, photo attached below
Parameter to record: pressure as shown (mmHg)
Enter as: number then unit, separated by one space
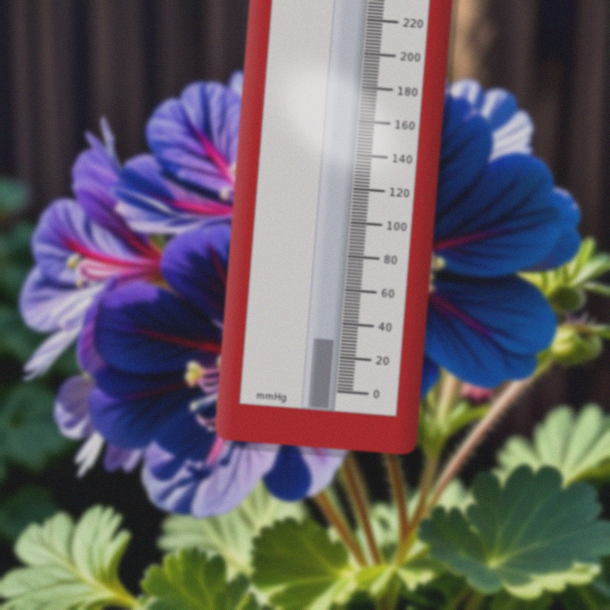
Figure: 30 mmHg
